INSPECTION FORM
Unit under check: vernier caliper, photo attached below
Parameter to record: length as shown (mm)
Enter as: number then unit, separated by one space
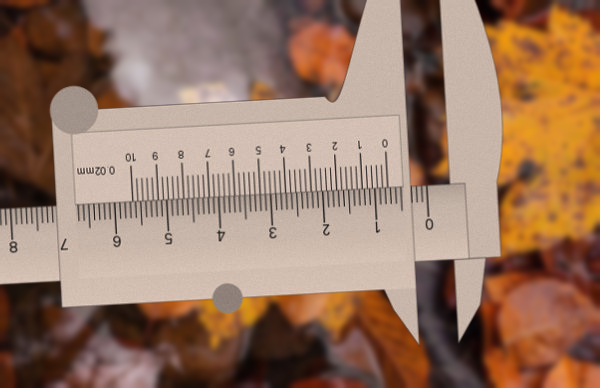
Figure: 7.5 mm
